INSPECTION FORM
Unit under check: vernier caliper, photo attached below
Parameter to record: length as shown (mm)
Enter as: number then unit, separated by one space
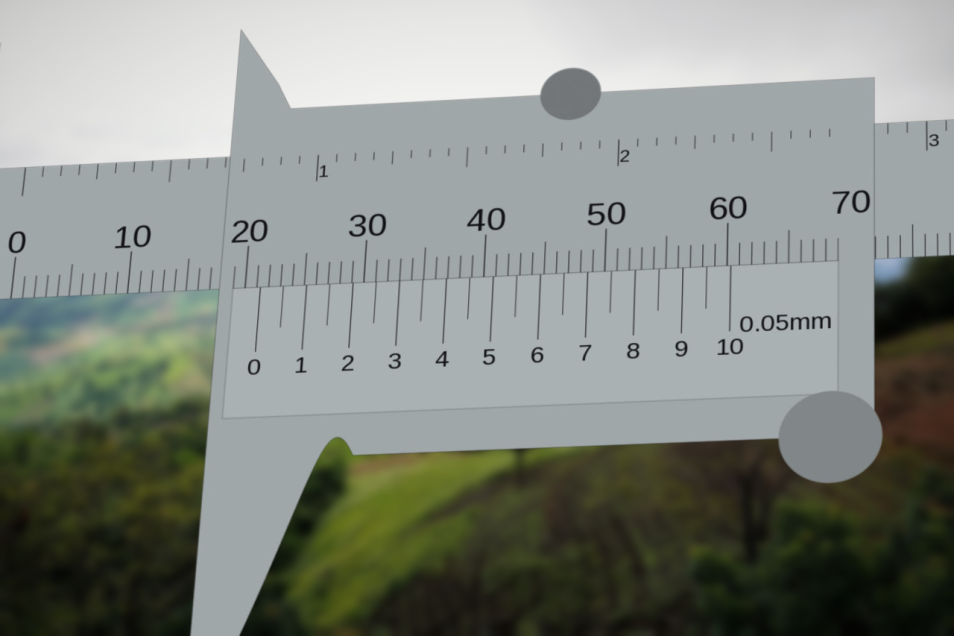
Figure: 21.3 mm
